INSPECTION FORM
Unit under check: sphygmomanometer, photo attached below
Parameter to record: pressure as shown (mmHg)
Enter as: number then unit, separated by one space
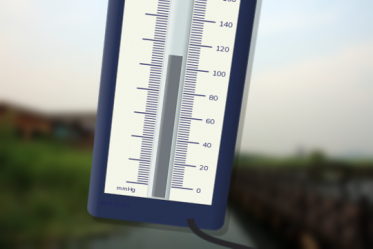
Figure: 110 mmHg
